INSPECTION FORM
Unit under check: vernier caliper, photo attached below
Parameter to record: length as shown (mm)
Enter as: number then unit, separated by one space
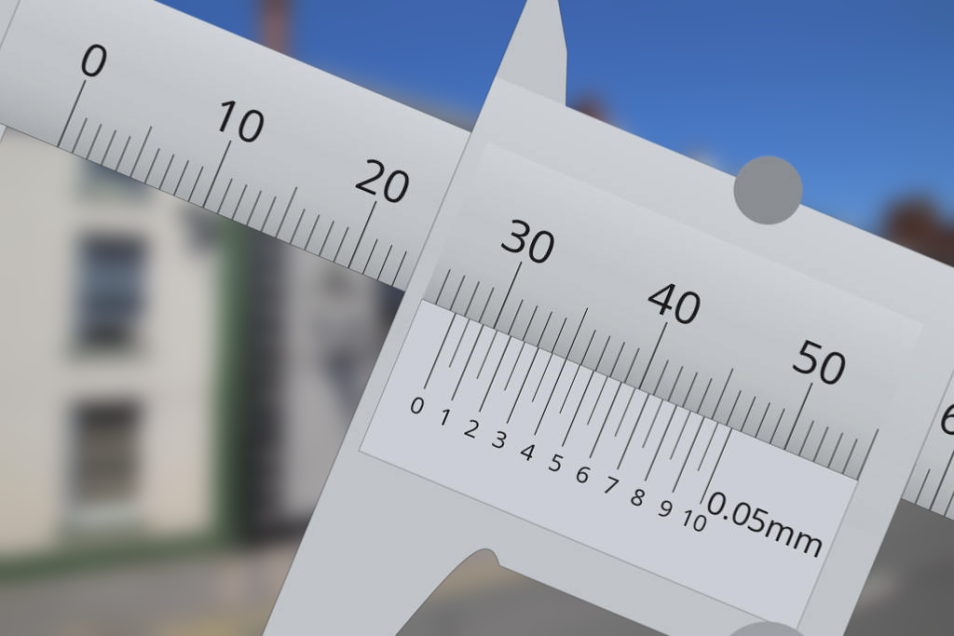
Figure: 27.4 mm
